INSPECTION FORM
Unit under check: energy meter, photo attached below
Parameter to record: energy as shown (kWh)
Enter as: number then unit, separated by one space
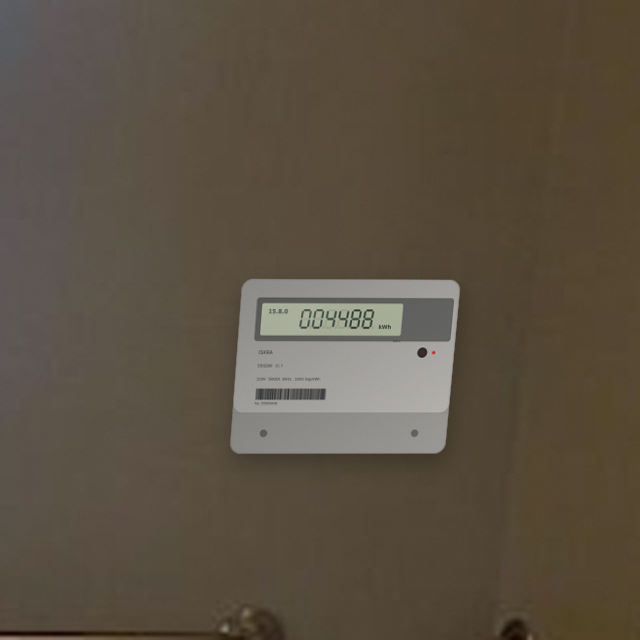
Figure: 4488 kWh
